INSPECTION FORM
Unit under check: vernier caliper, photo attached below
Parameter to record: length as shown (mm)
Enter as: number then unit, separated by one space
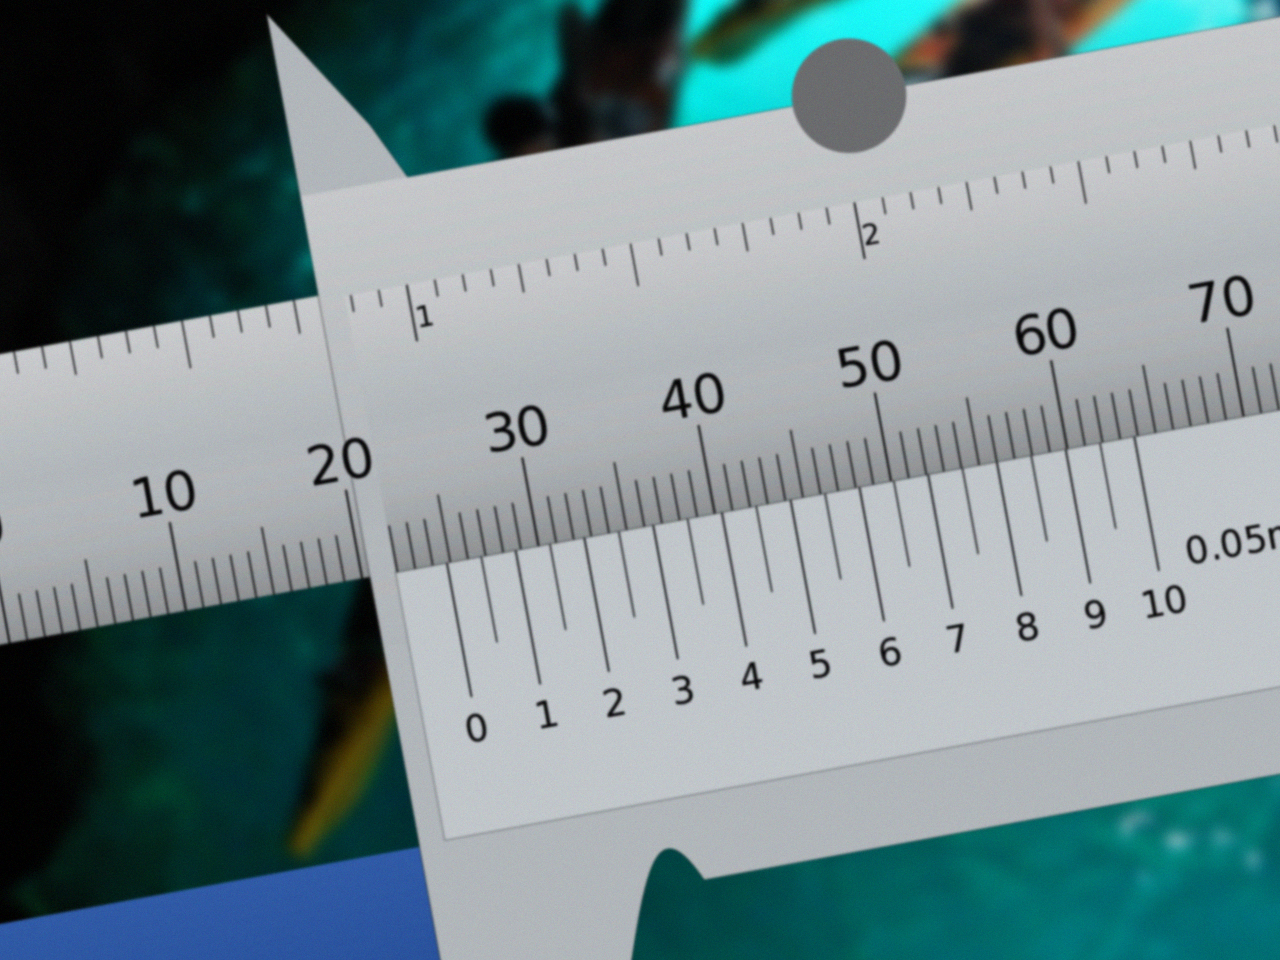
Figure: 24.8 mm
